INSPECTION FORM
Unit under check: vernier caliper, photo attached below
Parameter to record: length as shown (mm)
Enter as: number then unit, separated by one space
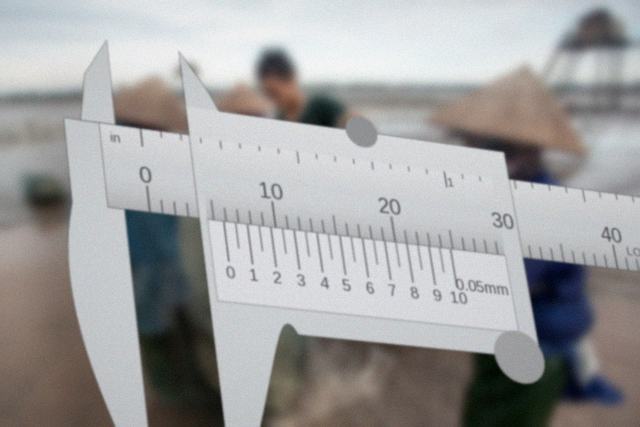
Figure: 5.8 mm
